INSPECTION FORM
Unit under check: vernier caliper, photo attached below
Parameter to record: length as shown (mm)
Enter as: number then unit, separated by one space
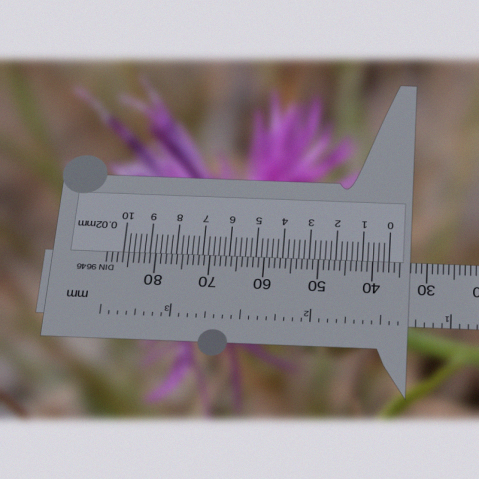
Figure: 37.0 mm
